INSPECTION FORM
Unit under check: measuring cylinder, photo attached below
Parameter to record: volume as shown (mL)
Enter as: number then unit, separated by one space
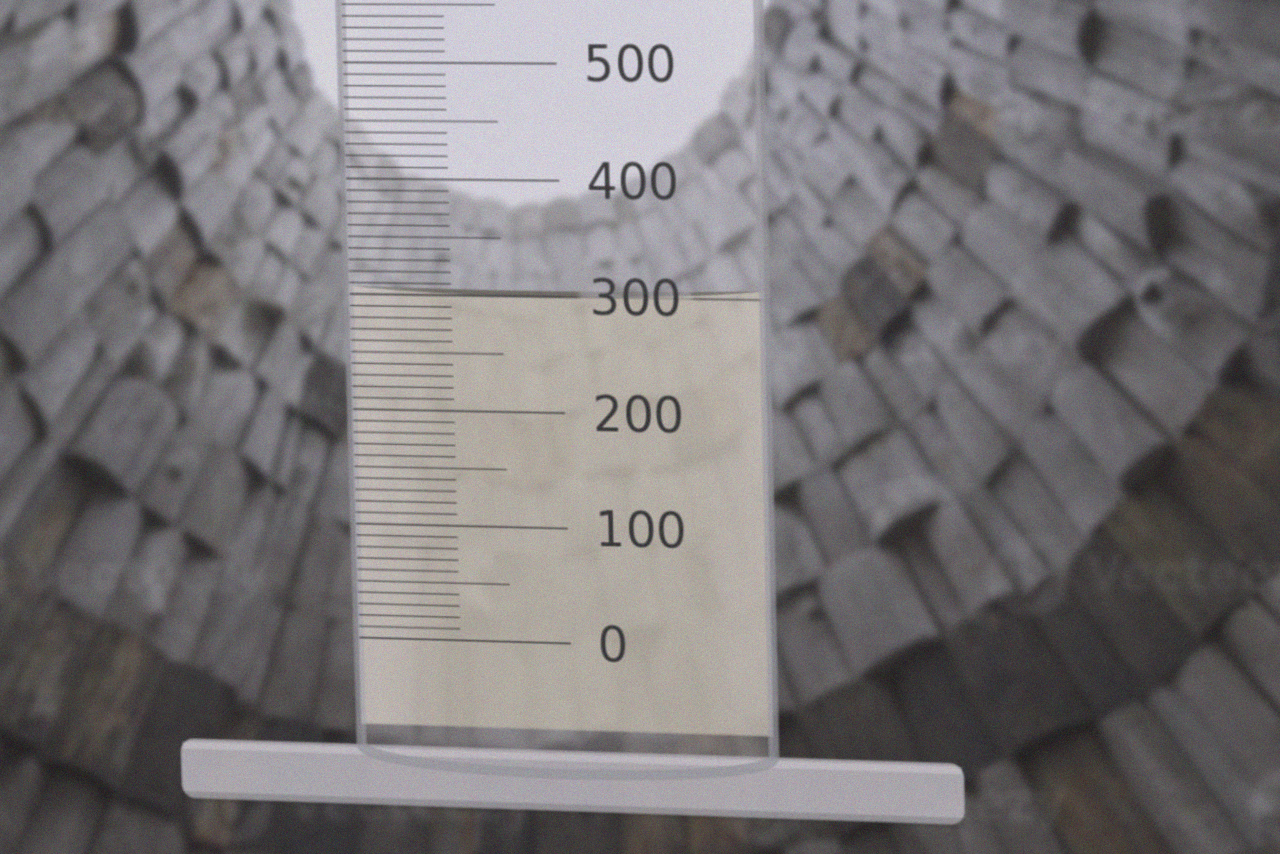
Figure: 300 mL
